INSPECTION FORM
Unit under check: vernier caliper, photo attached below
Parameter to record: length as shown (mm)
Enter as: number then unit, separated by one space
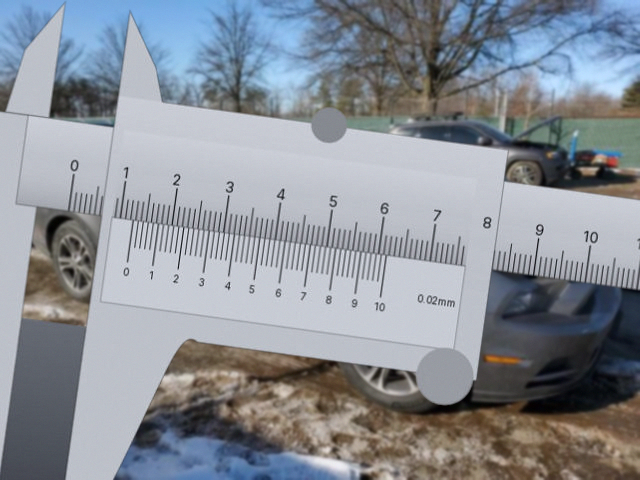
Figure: 12.5 mm
